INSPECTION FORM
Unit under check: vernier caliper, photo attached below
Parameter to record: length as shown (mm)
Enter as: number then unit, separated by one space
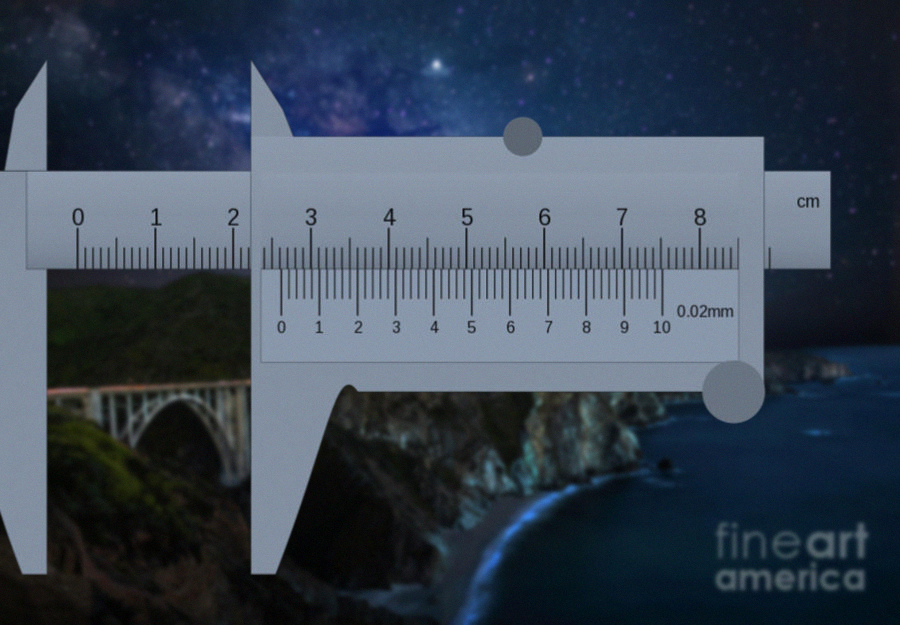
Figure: 26.2 mm
